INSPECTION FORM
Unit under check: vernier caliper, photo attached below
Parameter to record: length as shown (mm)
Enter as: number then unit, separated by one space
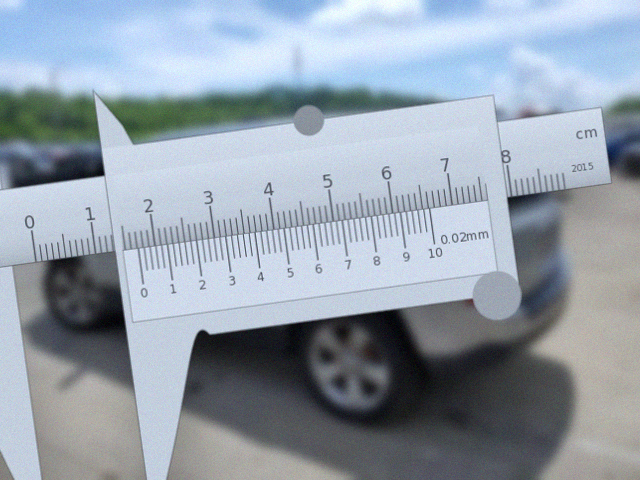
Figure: 17.2 mm
